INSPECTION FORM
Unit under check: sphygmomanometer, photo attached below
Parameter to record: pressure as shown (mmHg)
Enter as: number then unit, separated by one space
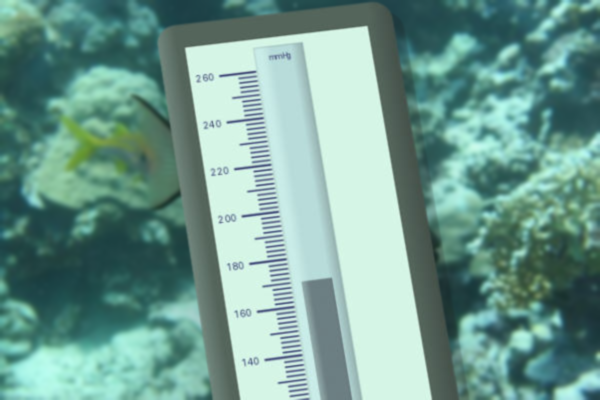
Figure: 170 mmHg
